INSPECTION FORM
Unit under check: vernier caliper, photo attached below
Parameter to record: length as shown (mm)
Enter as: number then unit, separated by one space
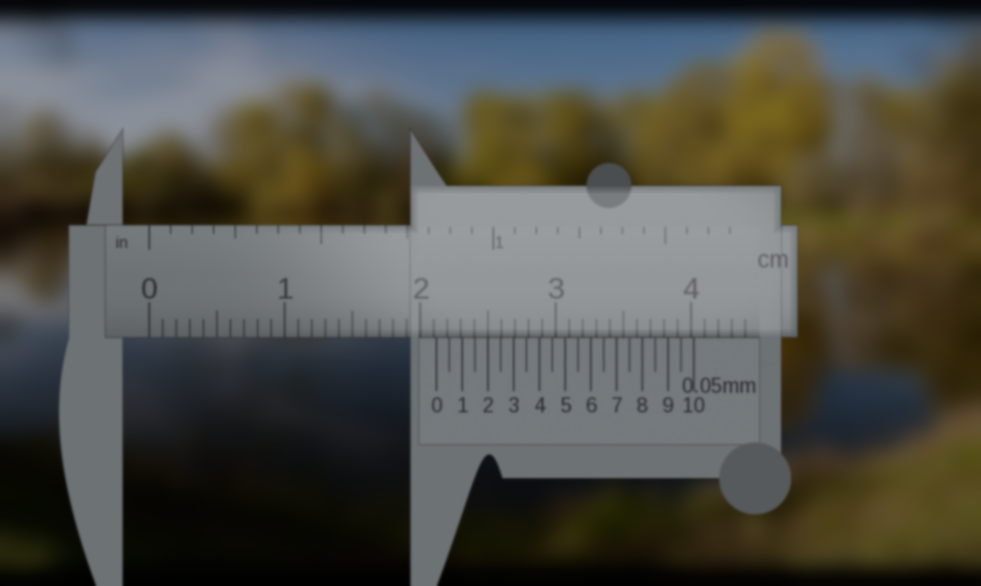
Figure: 21.2 mm
